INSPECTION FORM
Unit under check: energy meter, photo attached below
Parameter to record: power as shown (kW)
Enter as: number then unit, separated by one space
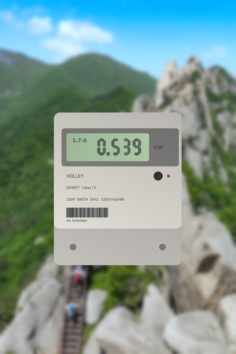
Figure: 0.539 kW
